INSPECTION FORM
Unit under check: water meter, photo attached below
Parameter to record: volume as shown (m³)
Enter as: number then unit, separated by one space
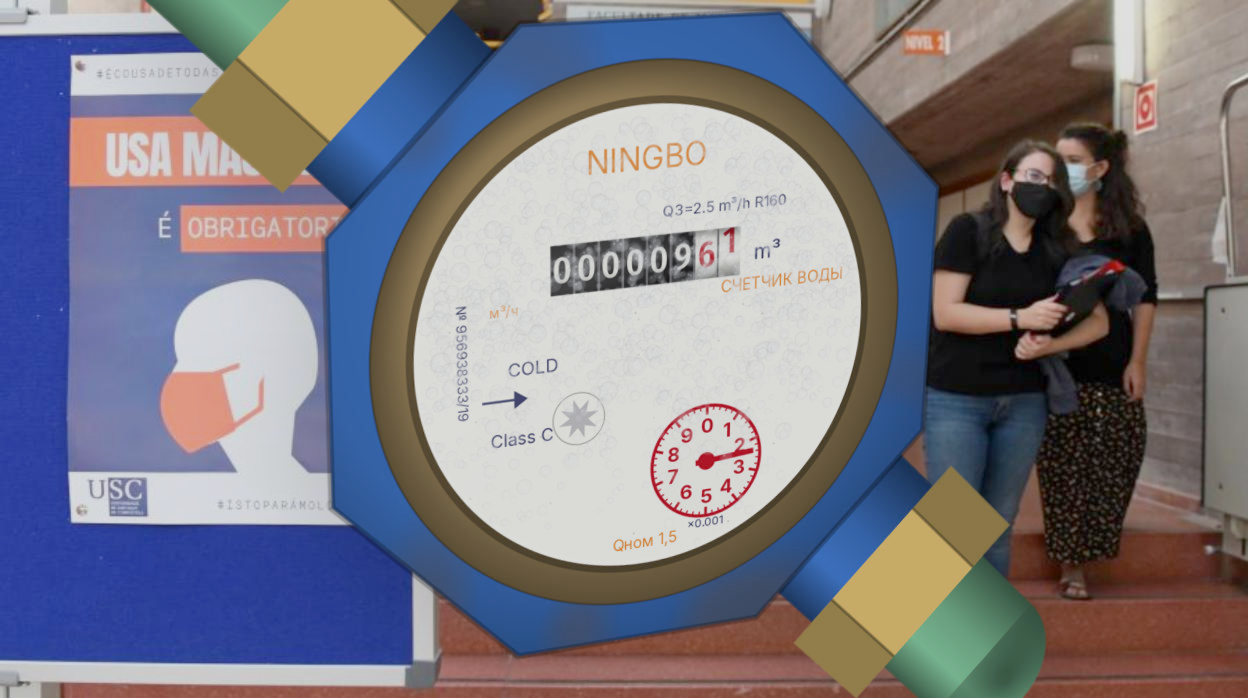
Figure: 9.612 m³
